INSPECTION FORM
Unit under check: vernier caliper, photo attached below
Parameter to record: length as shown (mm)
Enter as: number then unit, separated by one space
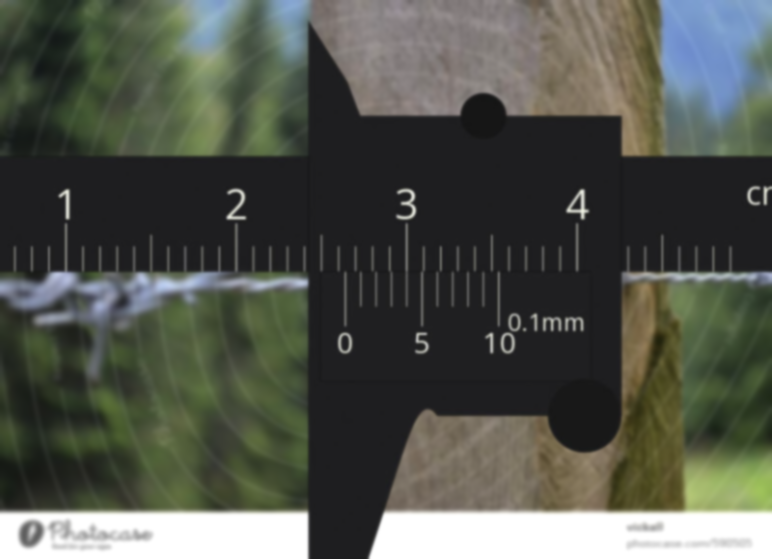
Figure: 26.4 mm
